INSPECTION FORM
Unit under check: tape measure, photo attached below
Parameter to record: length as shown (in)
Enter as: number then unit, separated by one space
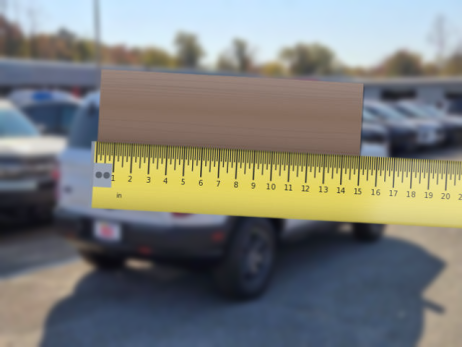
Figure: 15 in
